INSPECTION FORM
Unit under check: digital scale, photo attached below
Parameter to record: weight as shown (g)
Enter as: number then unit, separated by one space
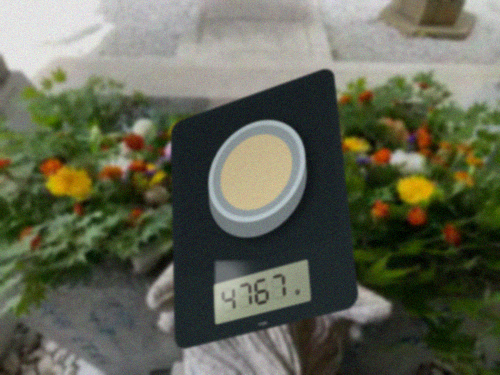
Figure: 4767 g
